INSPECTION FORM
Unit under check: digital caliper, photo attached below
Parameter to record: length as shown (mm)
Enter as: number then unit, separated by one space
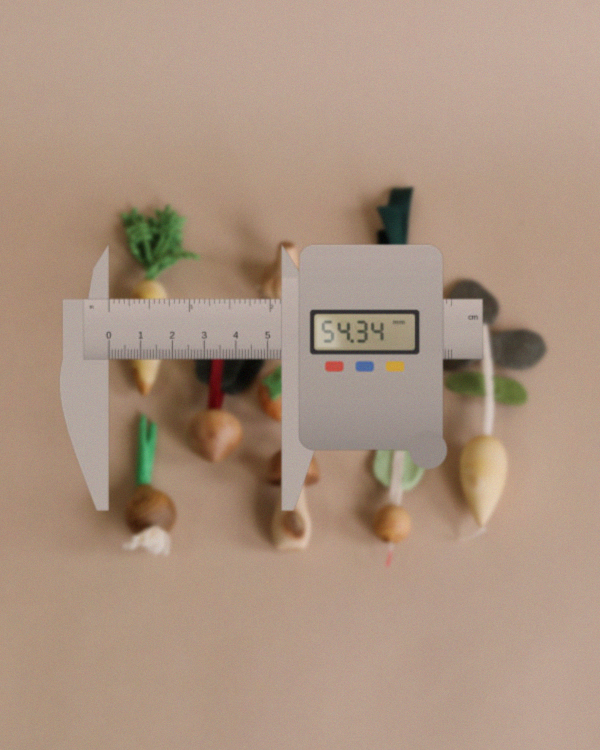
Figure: 54.34 mm
